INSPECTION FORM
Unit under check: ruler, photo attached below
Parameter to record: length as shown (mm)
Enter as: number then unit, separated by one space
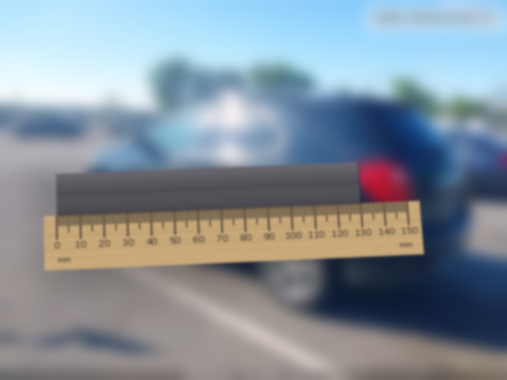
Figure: 130 mm
